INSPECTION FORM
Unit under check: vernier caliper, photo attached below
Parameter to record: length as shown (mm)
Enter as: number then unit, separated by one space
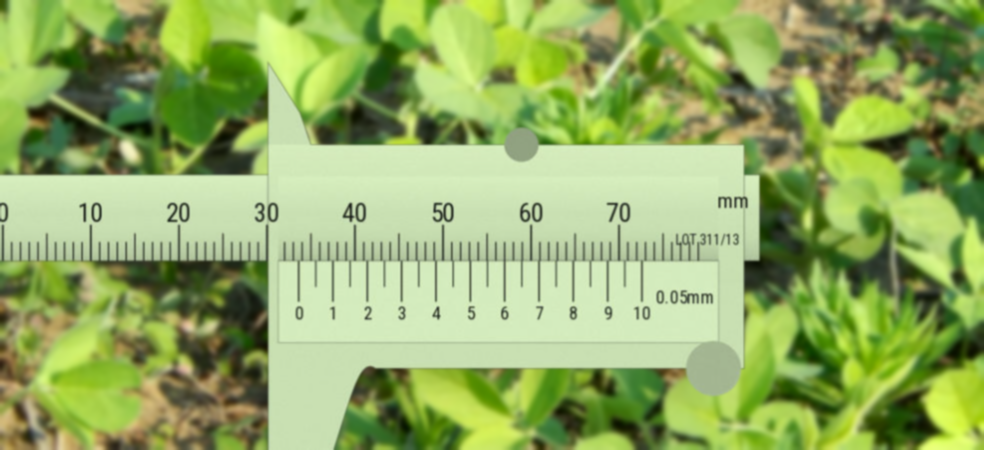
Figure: 33.6 mm
